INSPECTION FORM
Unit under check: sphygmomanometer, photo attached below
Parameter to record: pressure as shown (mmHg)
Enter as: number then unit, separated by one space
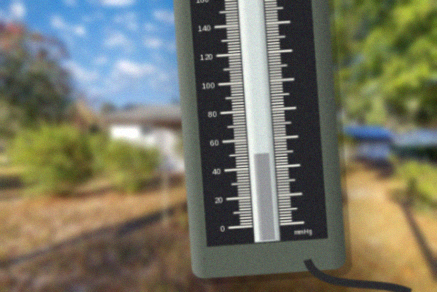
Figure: 50 mmHg
